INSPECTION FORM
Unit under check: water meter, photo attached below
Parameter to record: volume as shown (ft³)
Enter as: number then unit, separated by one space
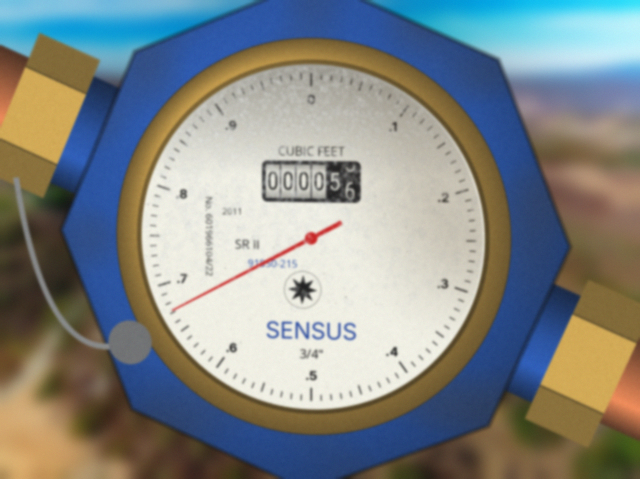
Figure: 55.67 ft³
